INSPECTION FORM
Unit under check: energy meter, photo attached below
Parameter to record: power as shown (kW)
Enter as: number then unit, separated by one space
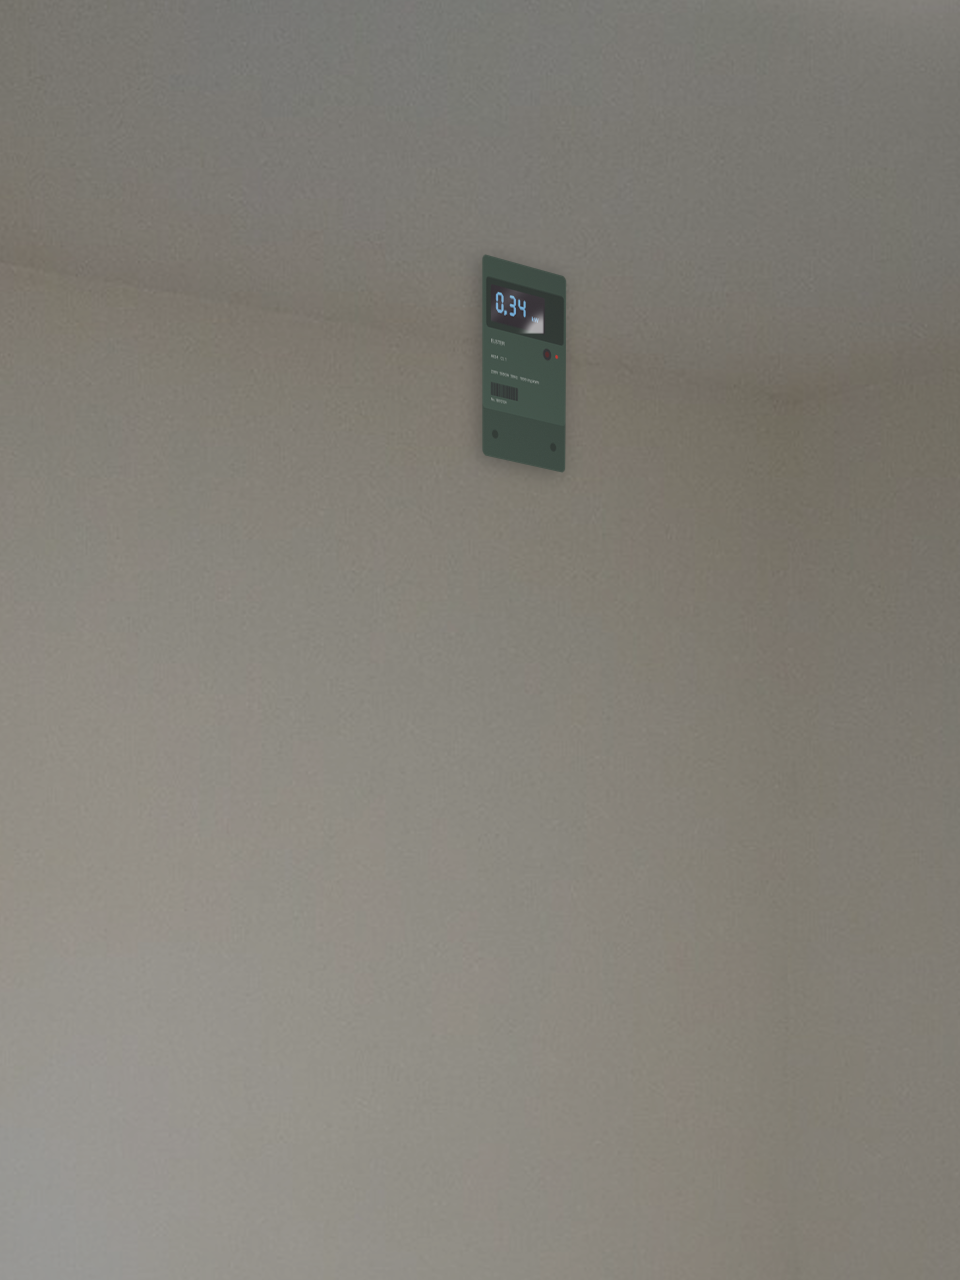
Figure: 0.34 kW
